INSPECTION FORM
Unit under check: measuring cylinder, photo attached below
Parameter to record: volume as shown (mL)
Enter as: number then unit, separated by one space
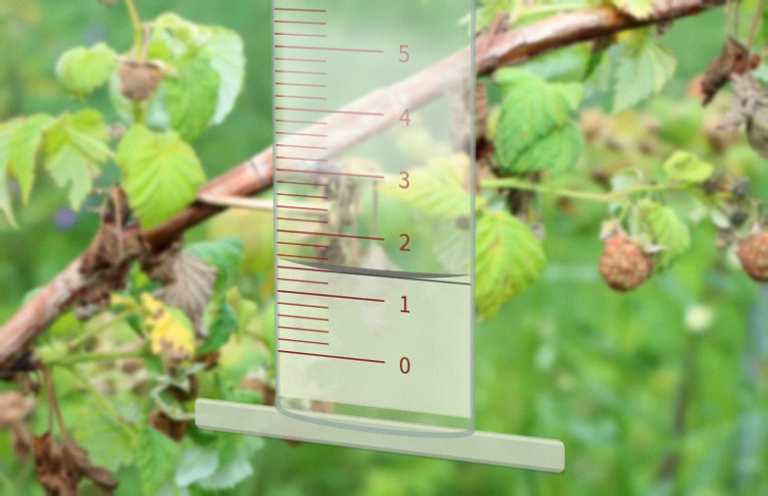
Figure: 1.4 mL
